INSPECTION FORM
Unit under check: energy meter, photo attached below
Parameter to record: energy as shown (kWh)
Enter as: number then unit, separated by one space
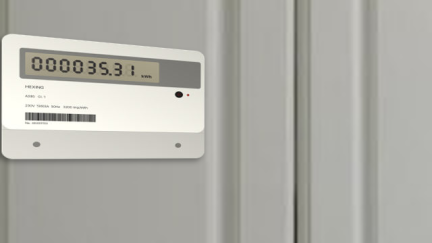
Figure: 35.31 kWh
